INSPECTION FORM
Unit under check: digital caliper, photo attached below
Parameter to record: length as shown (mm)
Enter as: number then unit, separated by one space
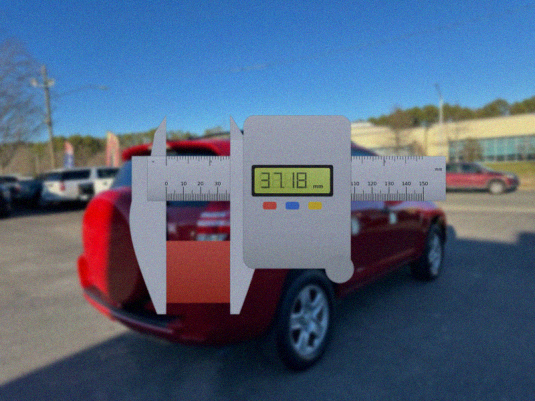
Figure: 37.18 mm
